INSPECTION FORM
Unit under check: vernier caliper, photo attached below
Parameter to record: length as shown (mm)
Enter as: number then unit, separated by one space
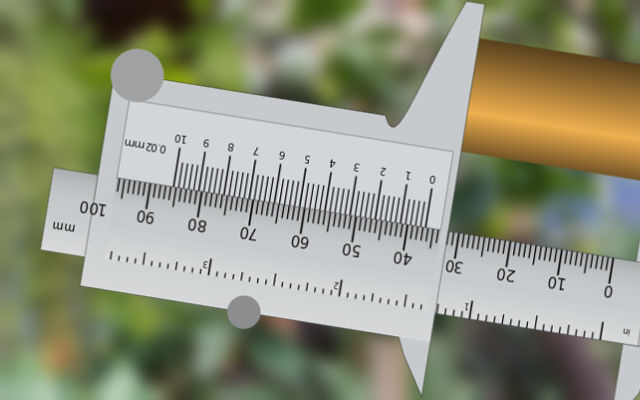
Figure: 36.5 mm
